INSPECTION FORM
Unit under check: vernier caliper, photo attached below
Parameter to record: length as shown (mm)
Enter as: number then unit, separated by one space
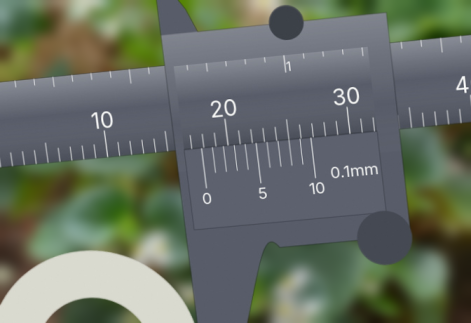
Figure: 17.8 mm
